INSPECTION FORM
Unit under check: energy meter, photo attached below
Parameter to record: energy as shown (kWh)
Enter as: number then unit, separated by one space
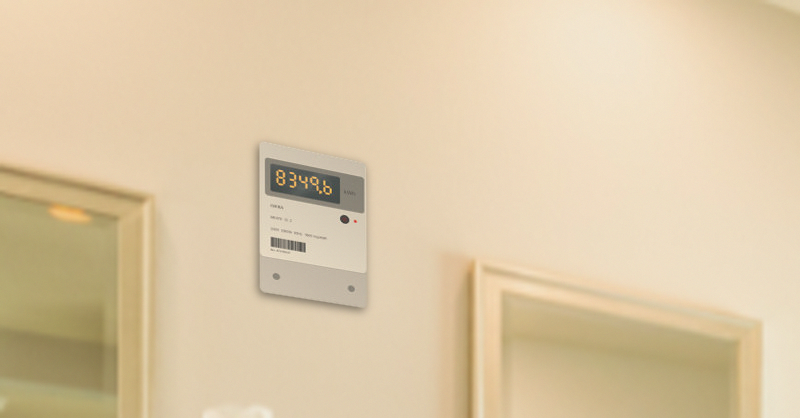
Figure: 8349.6 kWh
